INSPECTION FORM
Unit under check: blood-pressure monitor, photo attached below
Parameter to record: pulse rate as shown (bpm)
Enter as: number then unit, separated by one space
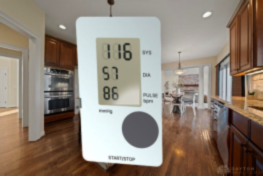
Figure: 86 bpm
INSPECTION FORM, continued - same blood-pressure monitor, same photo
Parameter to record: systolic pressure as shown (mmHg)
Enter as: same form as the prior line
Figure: 116 mmHg
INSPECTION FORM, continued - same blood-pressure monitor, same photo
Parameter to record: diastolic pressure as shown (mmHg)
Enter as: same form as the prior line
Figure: 57 mmHg
